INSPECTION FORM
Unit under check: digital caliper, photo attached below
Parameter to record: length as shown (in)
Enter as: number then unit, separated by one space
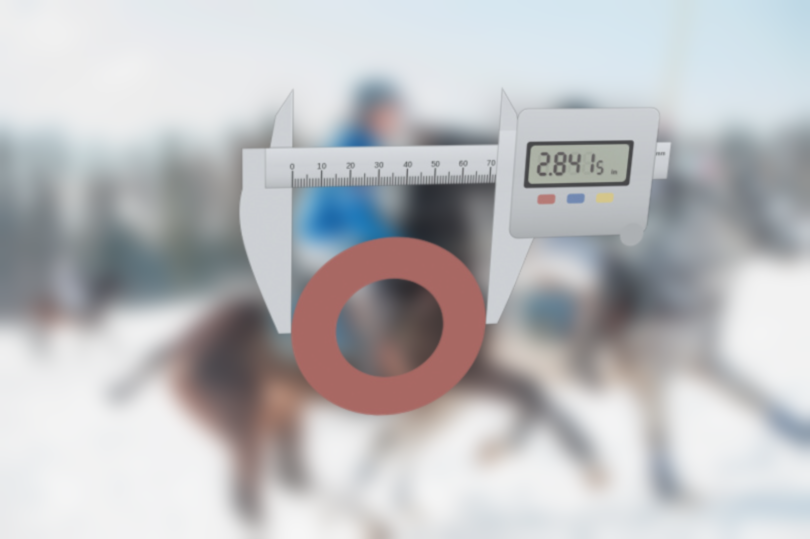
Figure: 2.8415 in
